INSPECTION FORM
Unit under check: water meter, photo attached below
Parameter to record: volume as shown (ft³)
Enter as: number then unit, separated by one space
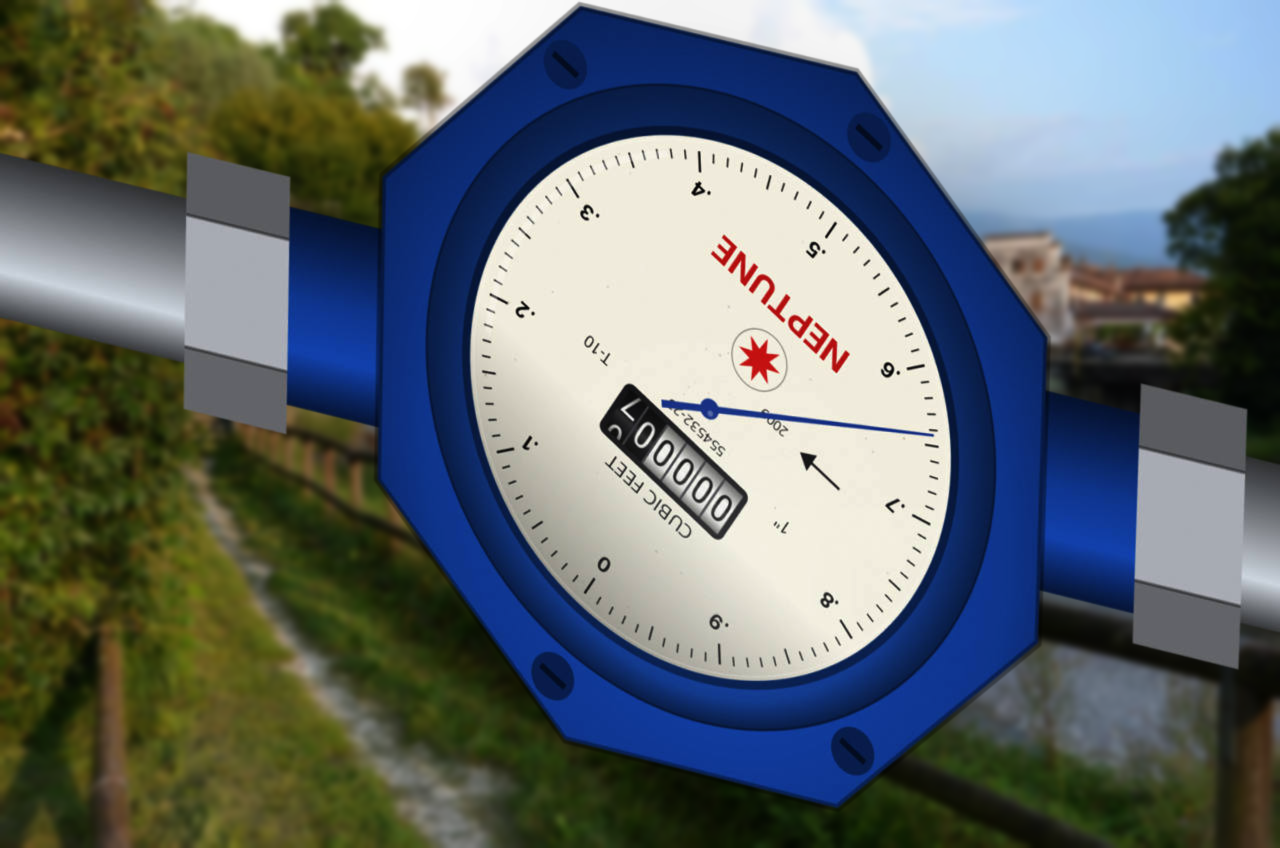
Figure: 6.64 ft³
